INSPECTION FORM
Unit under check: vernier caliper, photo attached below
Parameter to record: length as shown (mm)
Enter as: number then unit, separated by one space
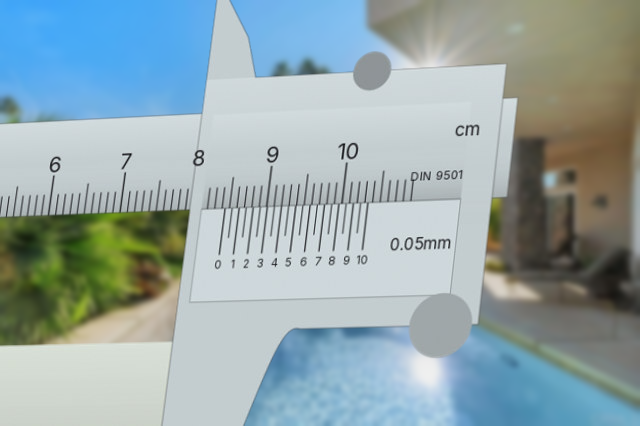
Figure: 84.4 mm
